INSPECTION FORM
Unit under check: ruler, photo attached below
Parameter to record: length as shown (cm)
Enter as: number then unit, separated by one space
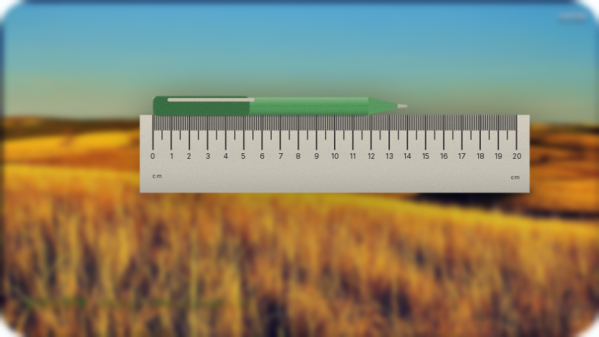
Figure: 14 cm
